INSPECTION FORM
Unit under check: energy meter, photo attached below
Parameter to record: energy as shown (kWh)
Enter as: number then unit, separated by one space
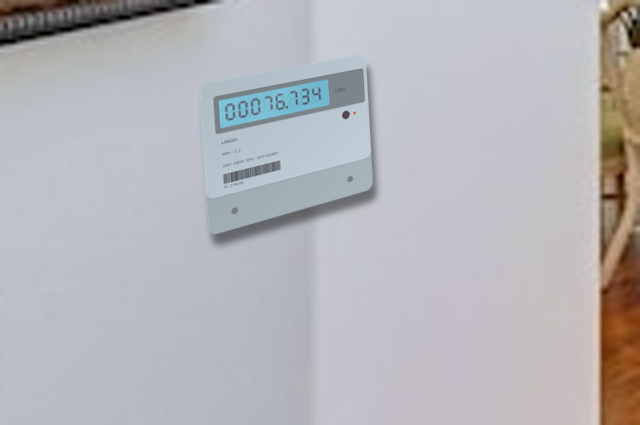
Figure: 76.734 kWh
